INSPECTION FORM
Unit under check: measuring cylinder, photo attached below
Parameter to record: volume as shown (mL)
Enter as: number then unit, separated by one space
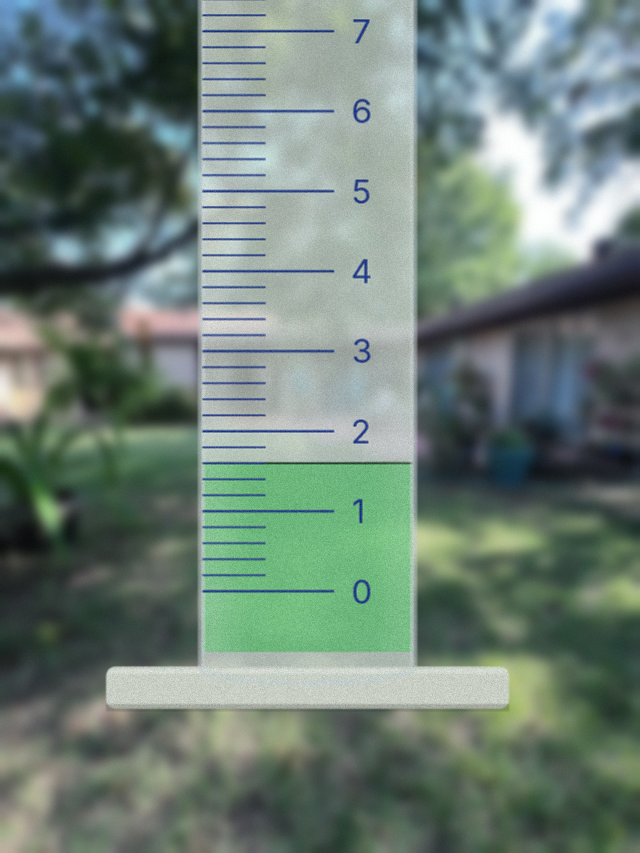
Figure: 1.6 mL
